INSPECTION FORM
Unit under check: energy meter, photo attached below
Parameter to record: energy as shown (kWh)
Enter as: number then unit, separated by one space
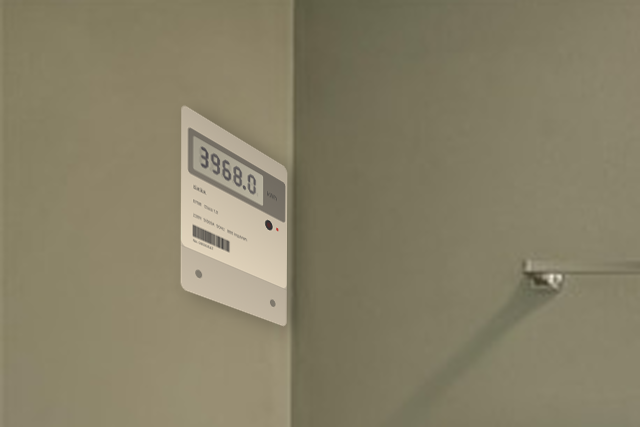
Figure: 3968.0 kWh
